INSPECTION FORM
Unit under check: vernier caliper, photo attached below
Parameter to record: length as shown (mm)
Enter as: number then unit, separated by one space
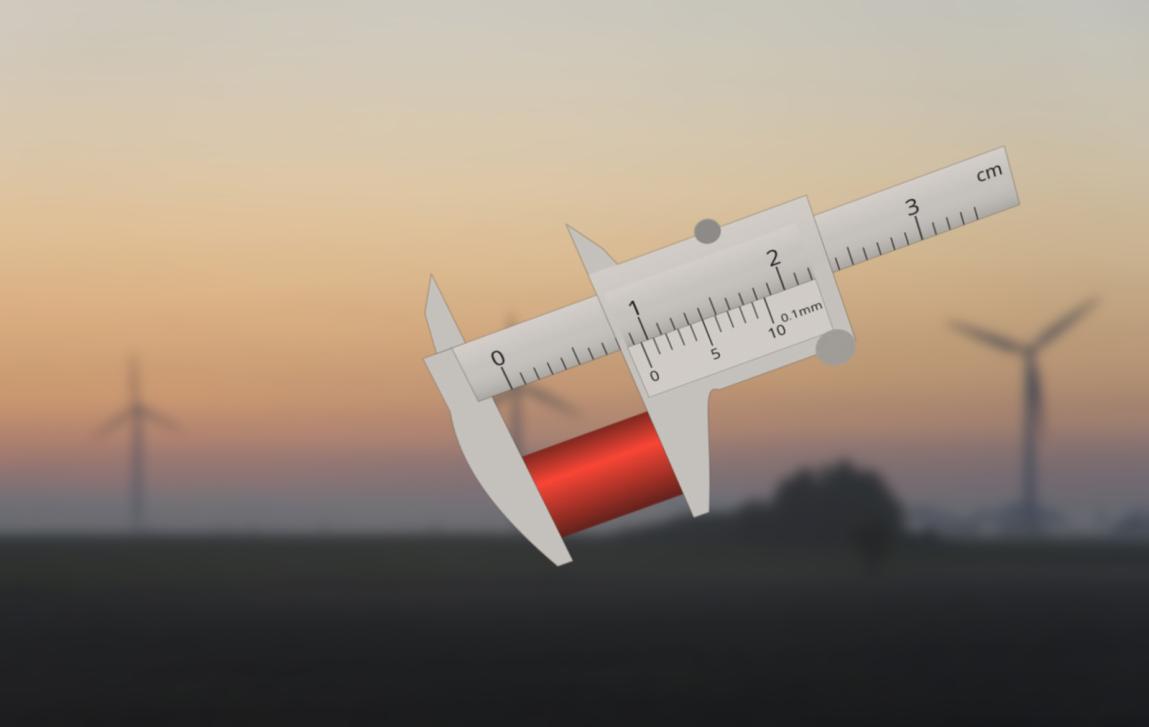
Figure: 9.5 mm
